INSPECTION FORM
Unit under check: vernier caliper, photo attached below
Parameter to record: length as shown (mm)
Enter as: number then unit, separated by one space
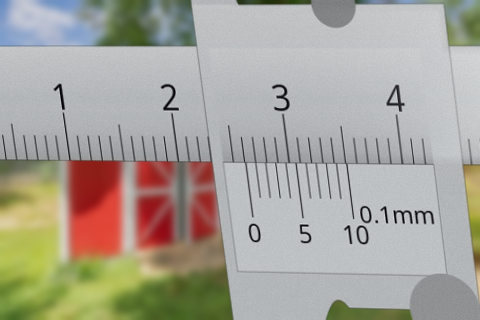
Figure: 26.1 mm
